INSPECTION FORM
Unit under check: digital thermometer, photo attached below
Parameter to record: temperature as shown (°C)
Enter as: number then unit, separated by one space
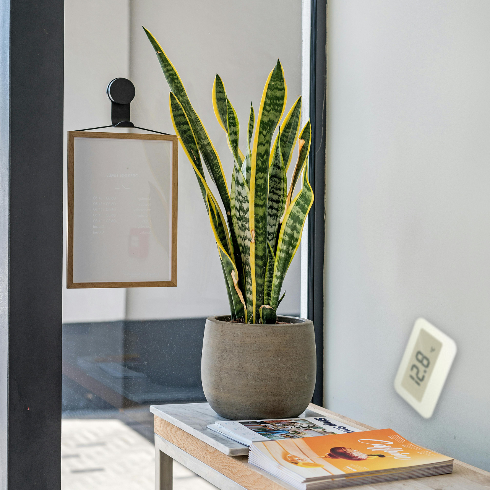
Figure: 12.8 °C
